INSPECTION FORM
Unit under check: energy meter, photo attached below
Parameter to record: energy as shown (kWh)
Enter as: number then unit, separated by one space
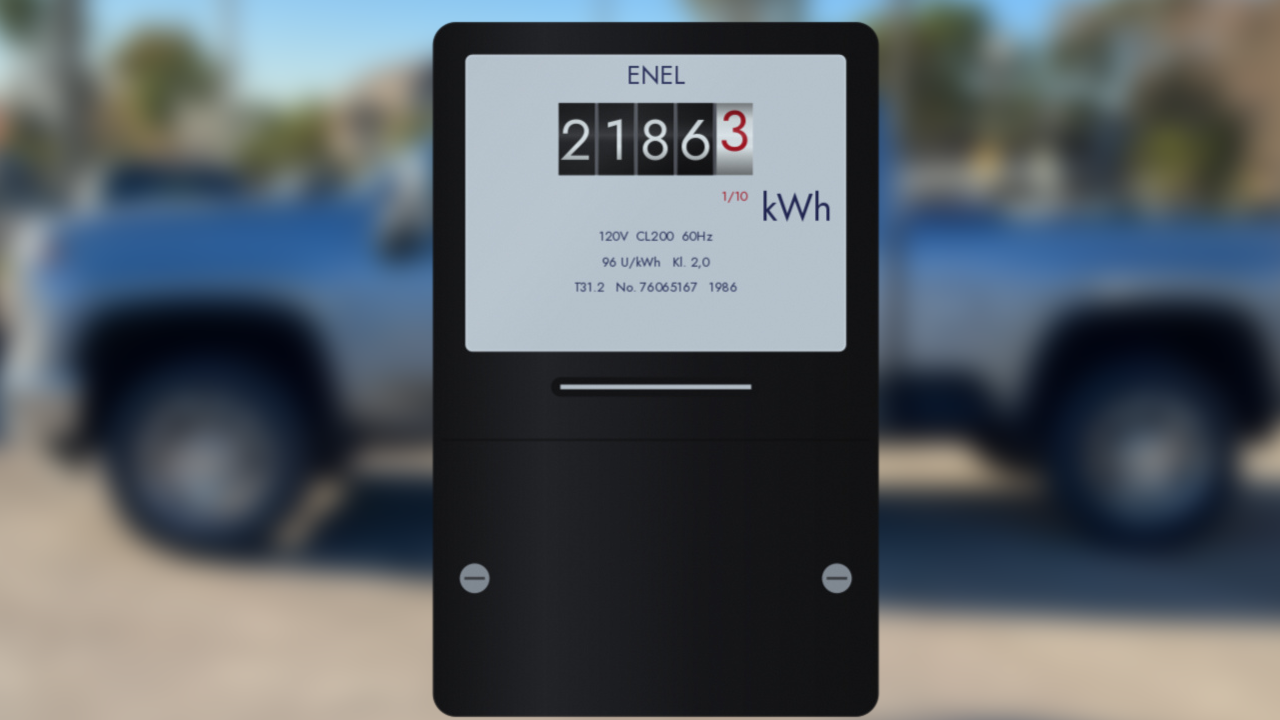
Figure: 2186.3 kWh
